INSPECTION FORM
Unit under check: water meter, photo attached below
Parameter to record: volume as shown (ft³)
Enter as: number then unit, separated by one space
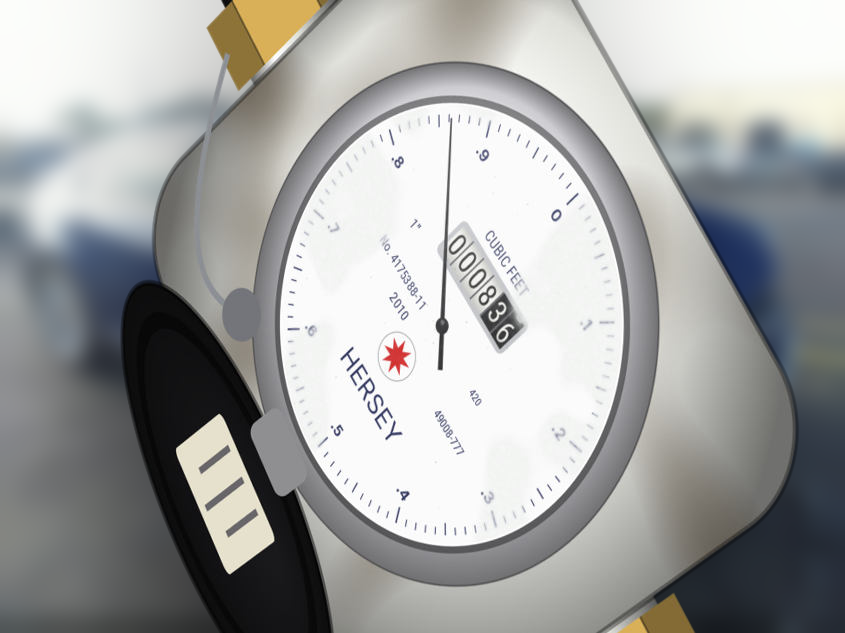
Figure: 835.86 ft³
